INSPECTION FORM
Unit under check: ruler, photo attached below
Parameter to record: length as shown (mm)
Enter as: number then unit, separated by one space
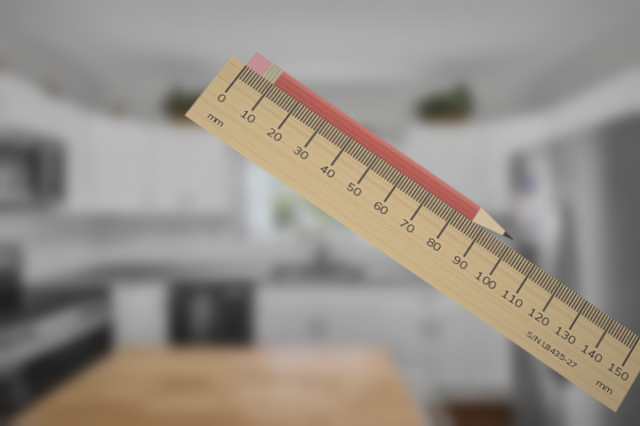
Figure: 100 mm
